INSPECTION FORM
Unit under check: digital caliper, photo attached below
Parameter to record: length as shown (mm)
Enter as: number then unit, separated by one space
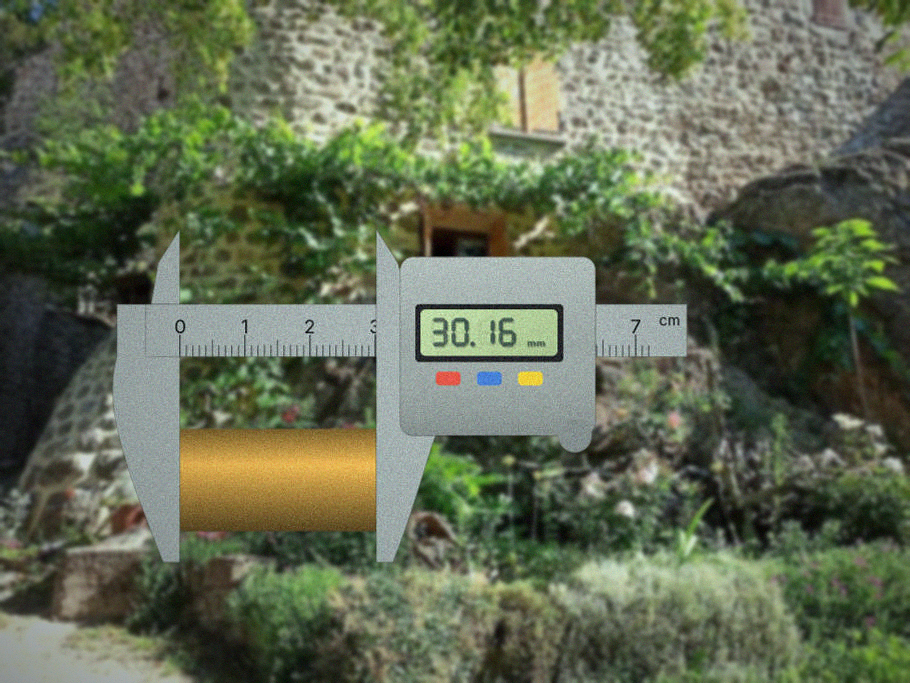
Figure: 30.16 mm
